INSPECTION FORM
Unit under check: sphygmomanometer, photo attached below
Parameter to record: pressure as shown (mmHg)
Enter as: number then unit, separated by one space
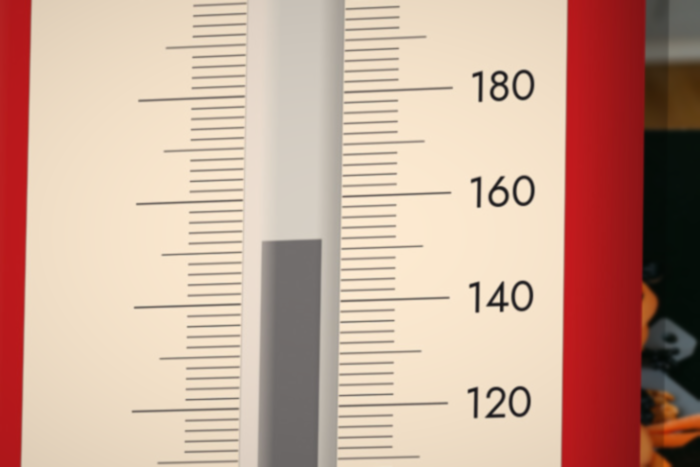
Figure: 152 mmHg
